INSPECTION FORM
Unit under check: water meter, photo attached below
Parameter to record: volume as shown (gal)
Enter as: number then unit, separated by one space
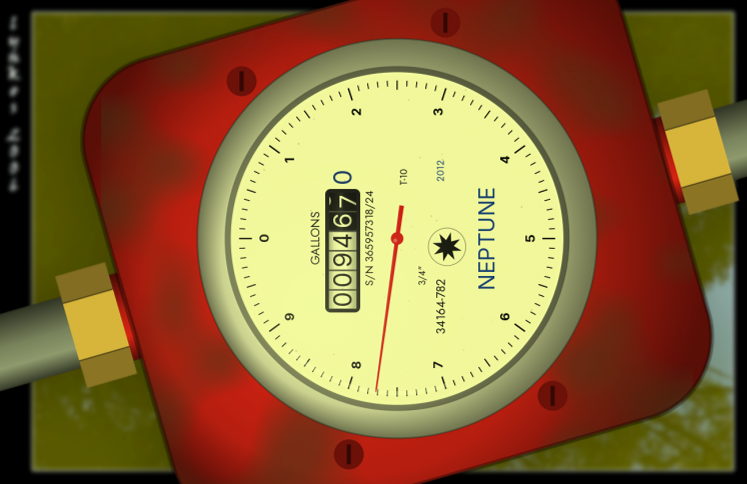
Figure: 94667.7 gal
